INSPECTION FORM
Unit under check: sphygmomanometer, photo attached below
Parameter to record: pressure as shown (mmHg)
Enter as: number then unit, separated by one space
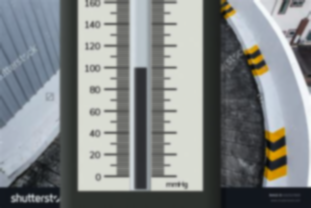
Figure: 100 mmHg
